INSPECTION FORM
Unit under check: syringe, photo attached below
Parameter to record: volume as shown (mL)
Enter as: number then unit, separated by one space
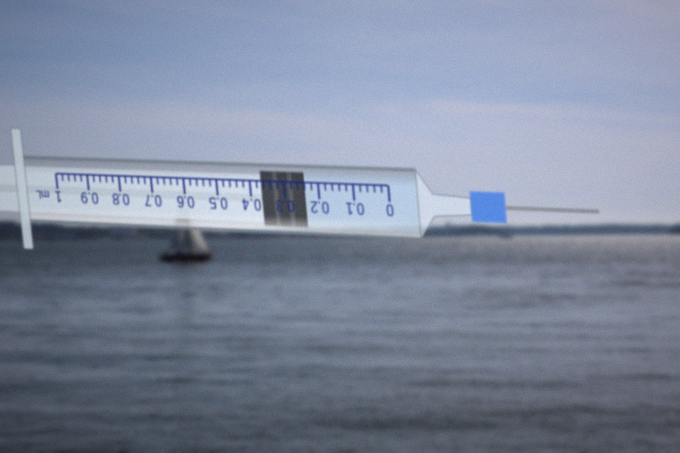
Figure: 0.24 mL
